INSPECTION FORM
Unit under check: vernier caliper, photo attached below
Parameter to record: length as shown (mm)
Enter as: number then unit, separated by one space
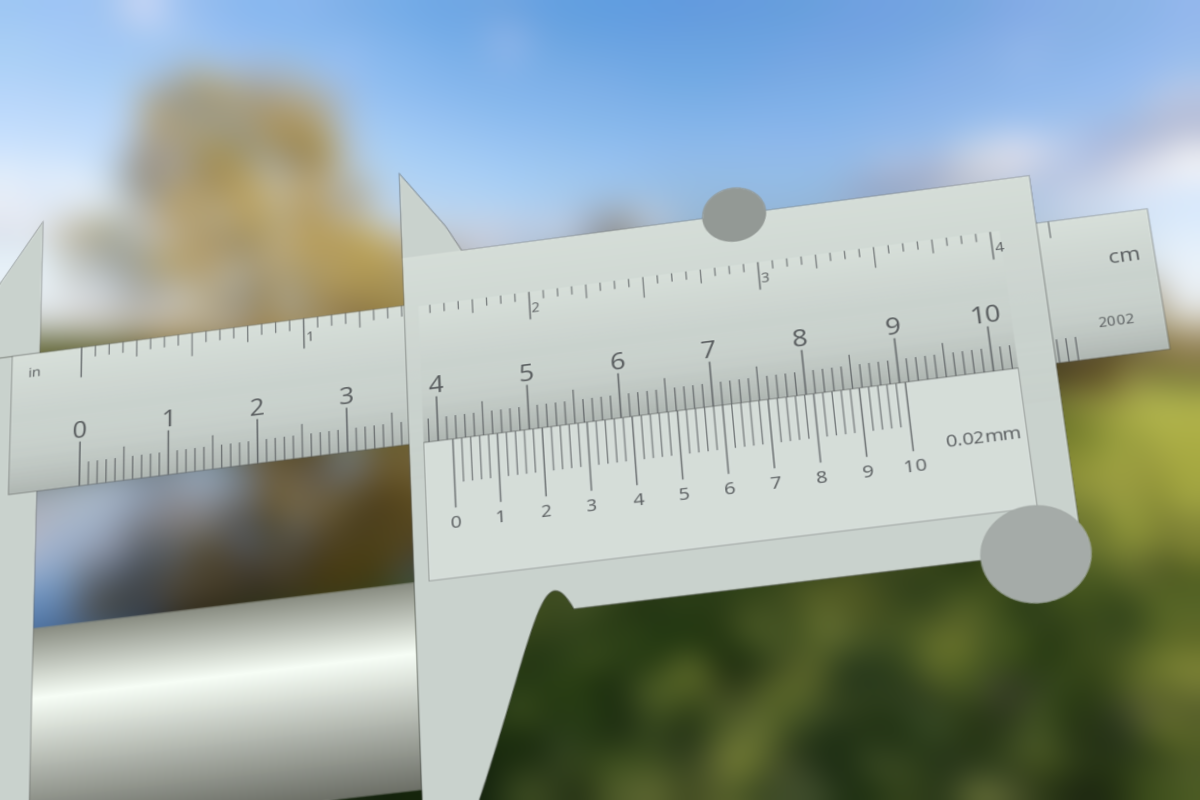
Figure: 41.6 mm
